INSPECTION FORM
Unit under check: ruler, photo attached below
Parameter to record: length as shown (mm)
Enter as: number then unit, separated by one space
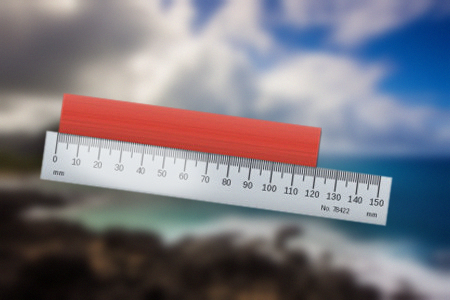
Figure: 120 mm
